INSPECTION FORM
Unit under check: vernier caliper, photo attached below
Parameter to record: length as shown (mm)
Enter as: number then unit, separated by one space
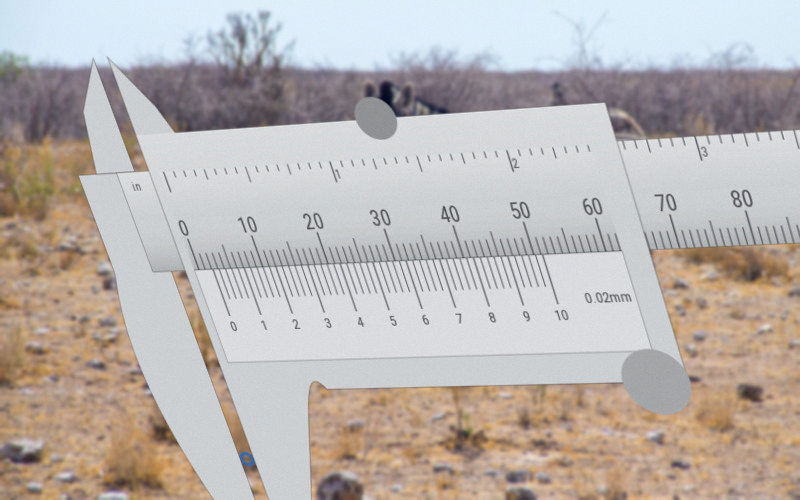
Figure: 2.2 mm
